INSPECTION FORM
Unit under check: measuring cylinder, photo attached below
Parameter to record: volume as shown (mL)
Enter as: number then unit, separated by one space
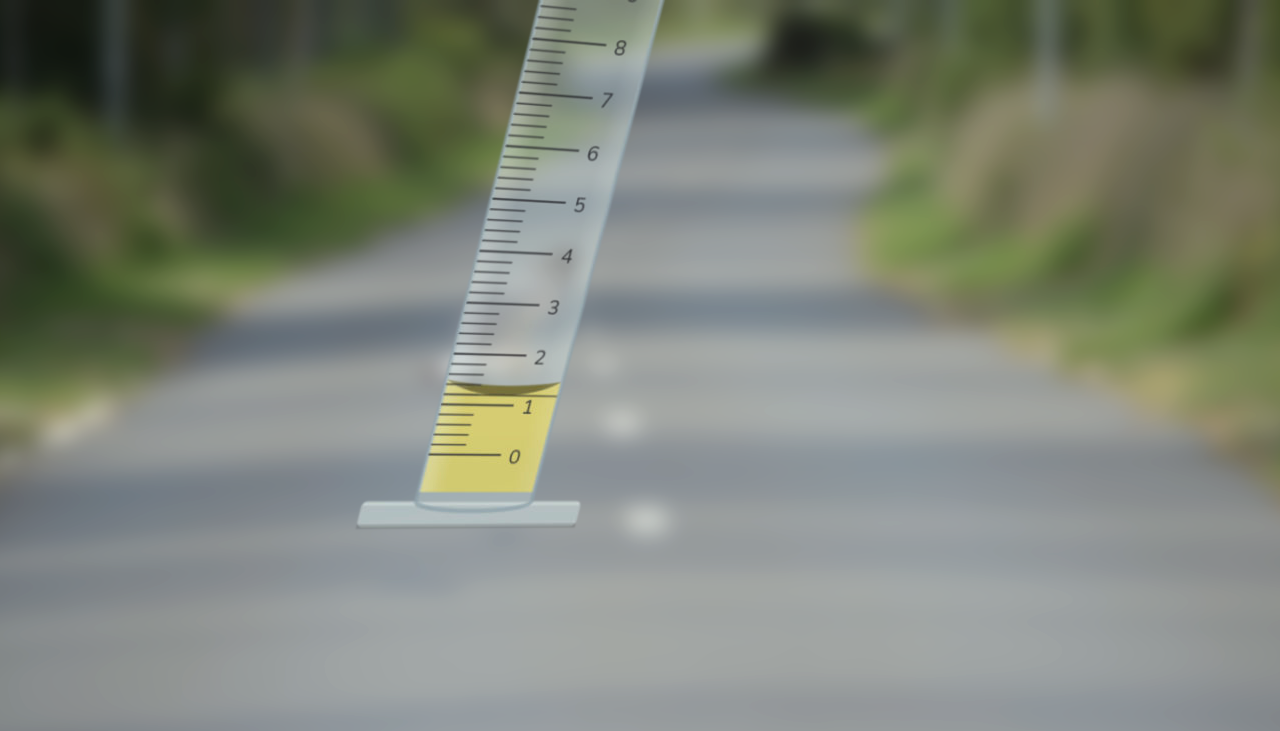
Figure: 1.2 mL
